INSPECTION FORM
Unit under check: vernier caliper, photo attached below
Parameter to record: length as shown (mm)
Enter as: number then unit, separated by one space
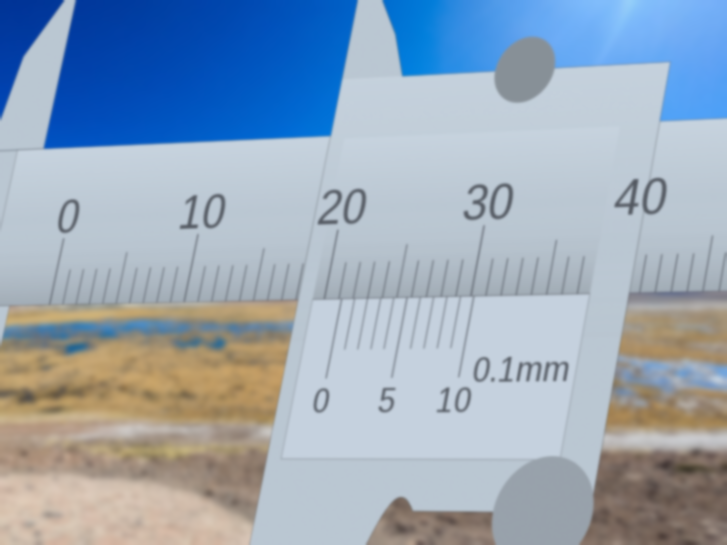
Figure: 21.2 mm
